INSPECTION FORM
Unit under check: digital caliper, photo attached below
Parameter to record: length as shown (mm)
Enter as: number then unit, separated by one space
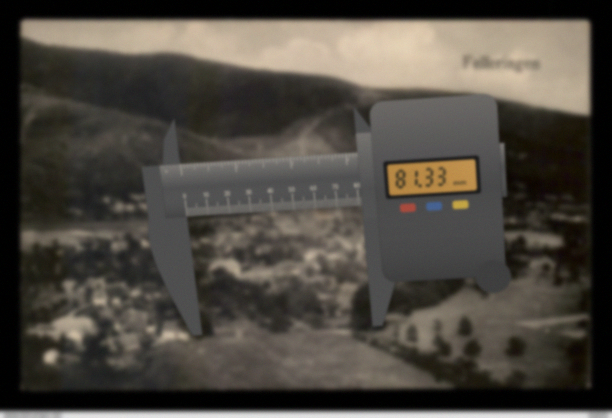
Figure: 81.33 mm
